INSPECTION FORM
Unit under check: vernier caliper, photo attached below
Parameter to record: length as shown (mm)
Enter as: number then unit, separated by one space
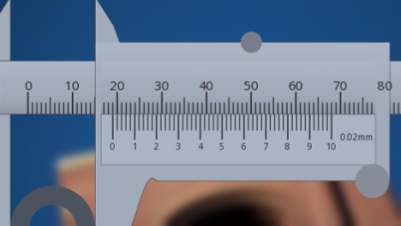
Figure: 19.0 mm
